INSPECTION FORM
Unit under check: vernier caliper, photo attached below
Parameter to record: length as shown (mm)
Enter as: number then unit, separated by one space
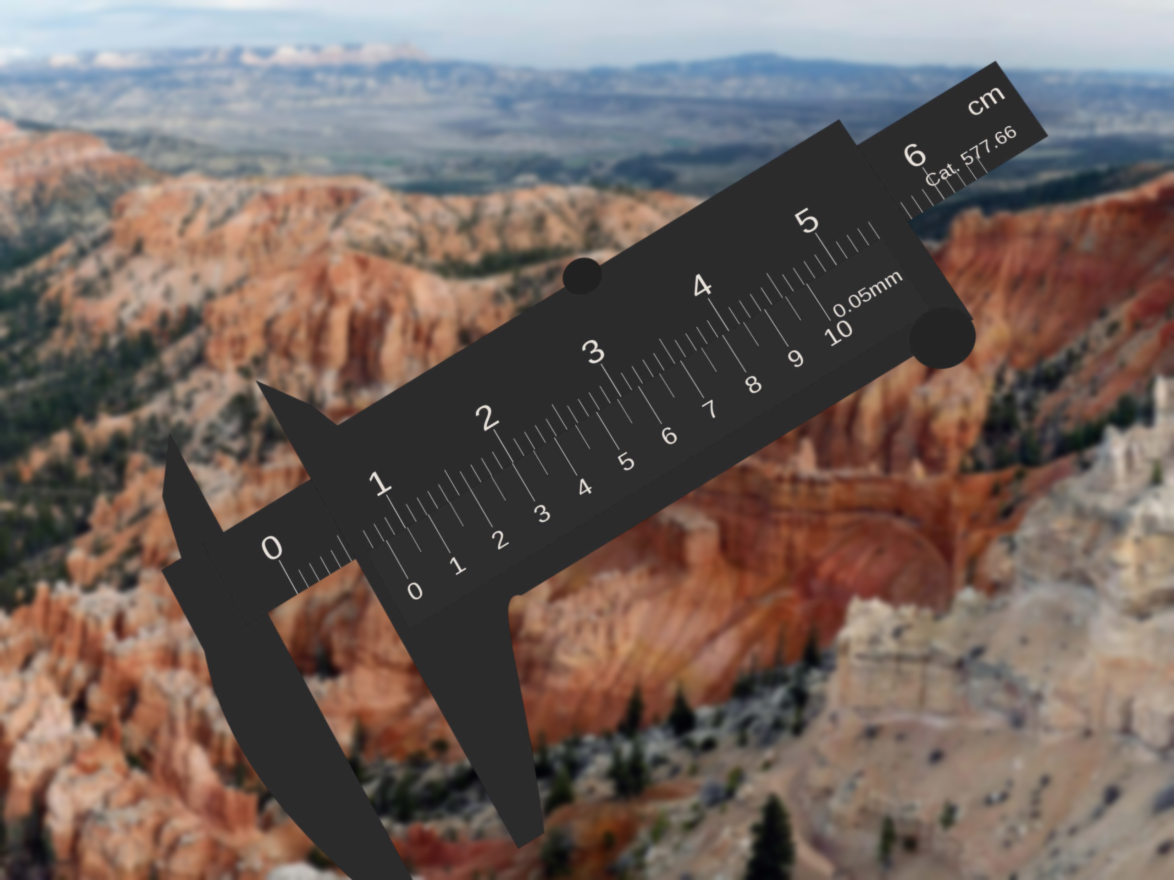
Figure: 8.2 mm
